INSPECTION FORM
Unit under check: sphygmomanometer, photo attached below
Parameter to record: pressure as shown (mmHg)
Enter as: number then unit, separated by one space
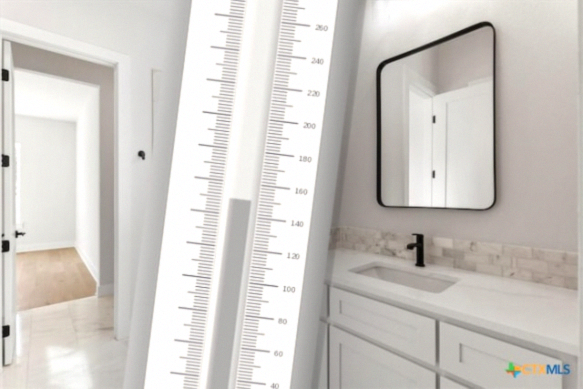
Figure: 150 mmHg
